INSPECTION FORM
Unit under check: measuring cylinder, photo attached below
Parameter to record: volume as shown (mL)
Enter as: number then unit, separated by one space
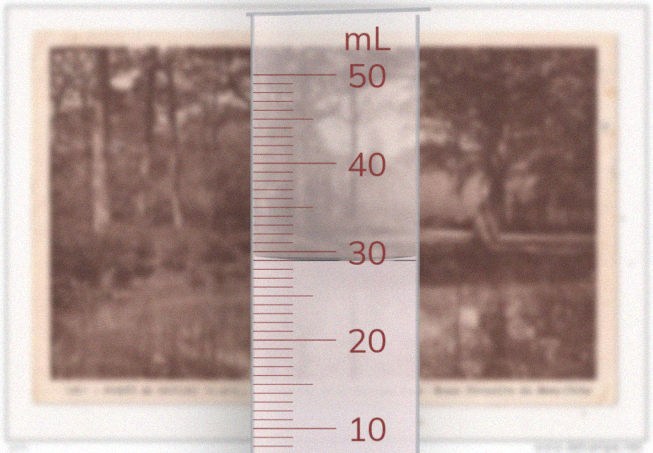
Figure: 29 mL
